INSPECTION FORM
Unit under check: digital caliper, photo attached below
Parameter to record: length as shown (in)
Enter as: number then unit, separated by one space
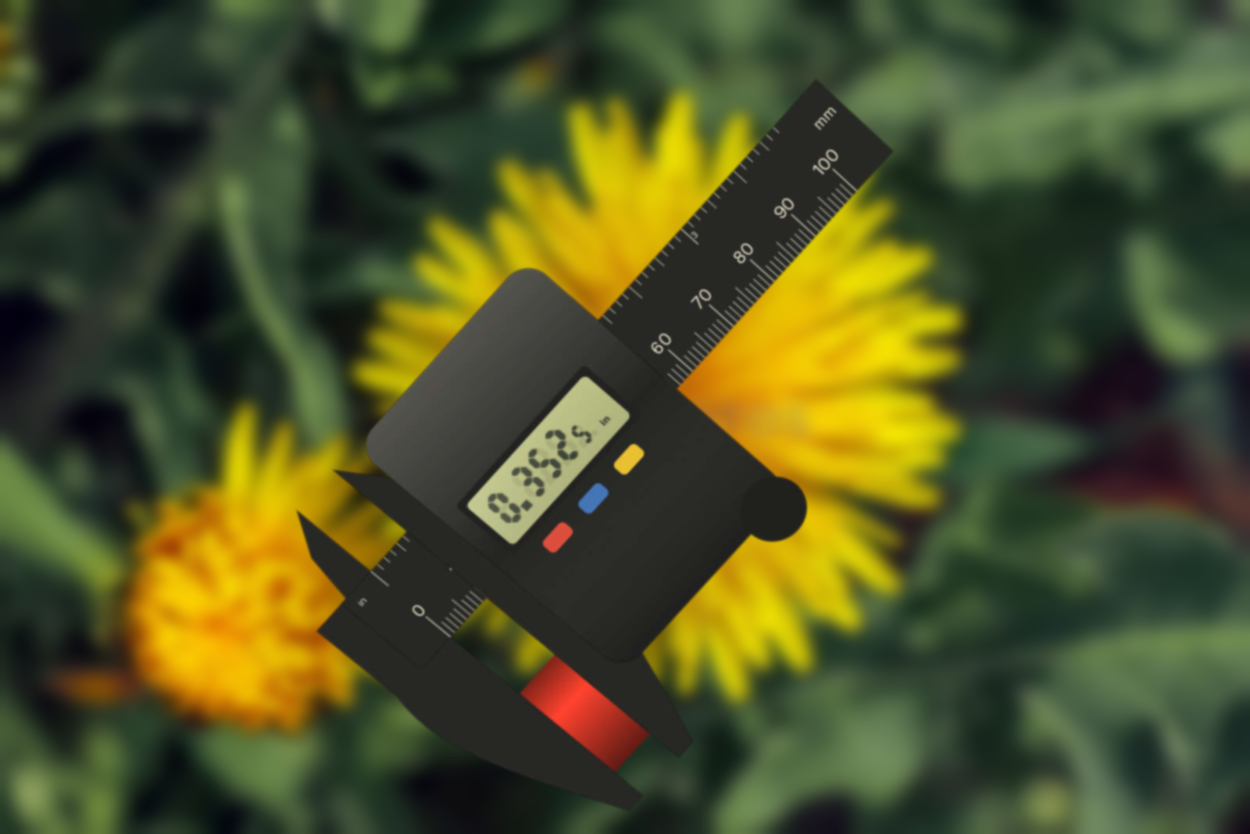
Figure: 0.3525 in
